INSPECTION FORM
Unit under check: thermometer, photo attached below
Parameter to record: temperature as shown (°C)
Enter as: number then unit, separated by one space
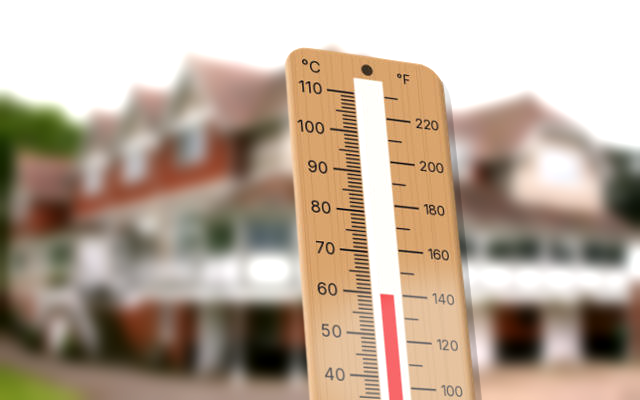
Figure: 60 °C
